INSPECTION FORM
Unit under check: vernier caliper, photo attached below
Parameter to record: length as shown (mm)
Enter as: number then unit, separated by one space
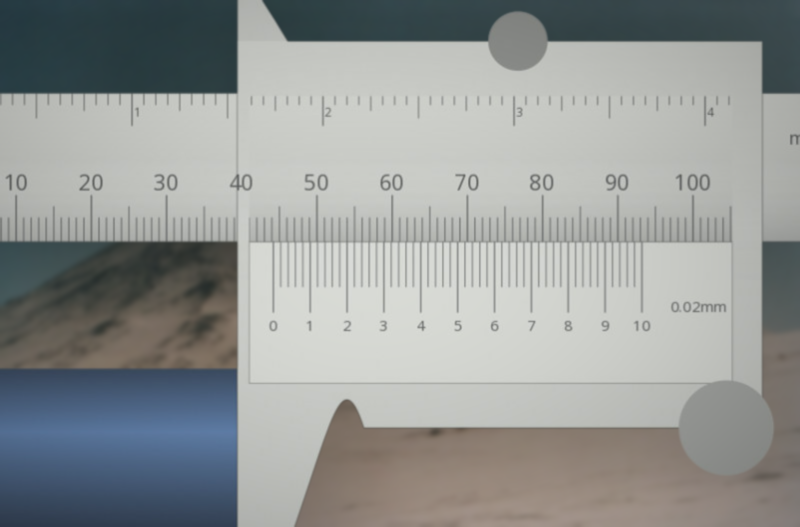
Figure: 44.2 mm
